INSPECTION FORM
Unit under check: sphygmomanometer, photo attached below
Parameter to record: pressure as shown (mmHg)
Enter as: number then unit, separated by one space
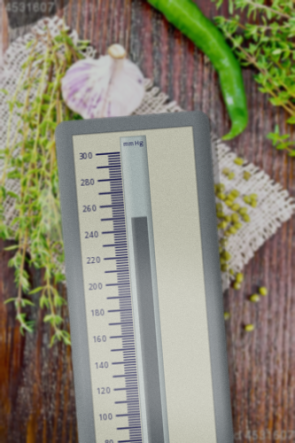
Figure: 250 mmHg
